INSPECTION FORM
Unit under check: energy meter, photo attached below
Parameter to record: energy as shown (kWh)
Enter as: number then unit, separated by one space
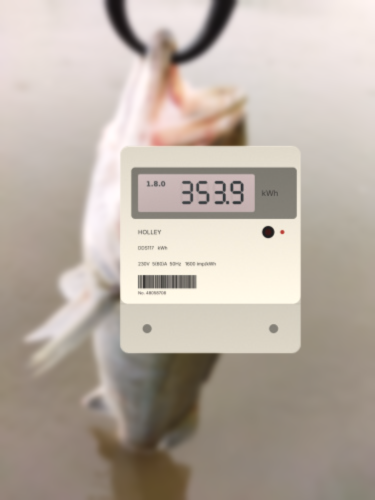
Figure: 353.9 kWh
